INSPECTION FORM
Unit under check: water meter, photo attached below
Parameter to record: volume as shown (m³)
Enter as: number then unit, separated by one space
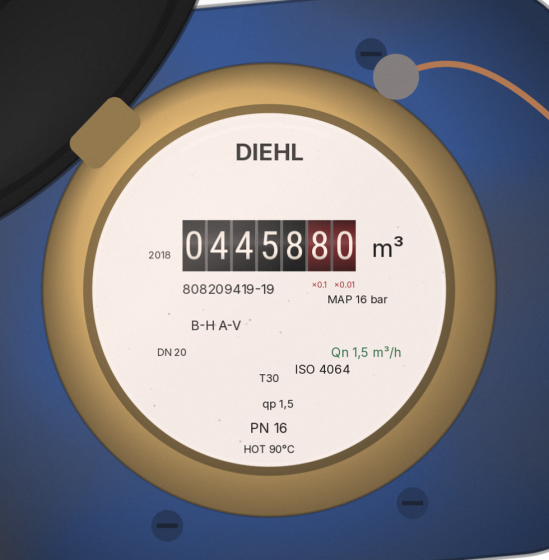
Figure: 4458.80 m³
